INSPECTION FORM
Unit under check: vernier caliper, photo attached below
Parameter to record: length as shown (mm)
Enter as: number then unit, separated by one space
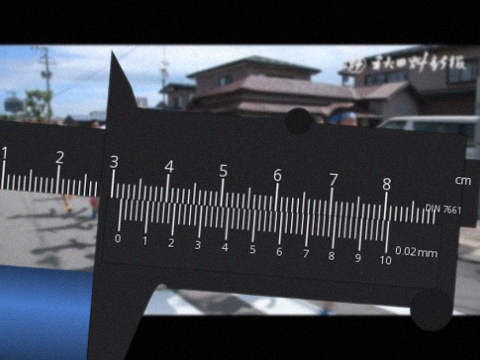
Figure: 31.8 mm
